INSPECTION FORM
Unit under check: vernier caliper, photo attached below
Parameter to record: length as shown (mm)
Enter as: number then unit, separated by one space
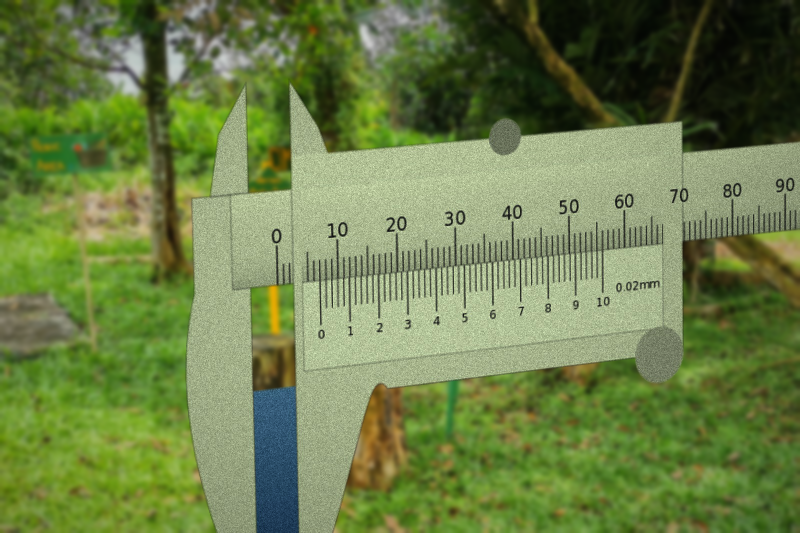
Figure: 7.0 mm
